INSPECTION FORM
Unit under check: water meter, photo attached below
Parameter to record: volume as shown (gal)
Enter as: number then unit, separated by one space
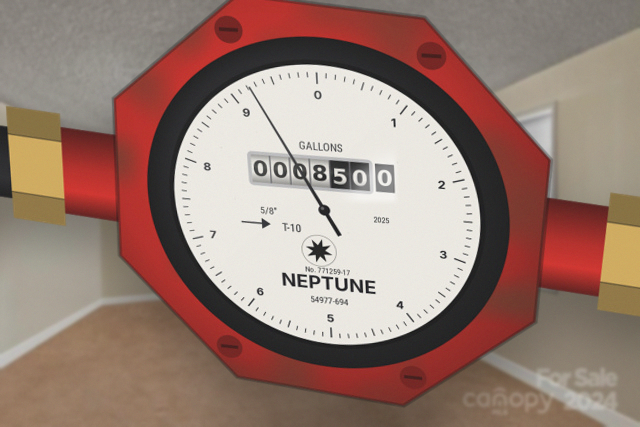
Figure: 8499.2 gal
